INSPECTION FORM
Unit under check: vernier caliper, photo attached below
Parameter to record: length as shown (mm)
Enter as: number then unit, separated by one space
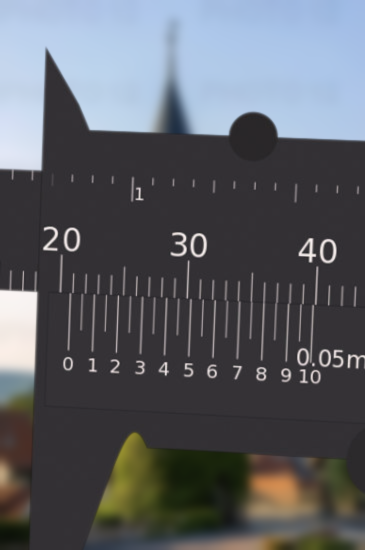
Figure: 20.8 mm
